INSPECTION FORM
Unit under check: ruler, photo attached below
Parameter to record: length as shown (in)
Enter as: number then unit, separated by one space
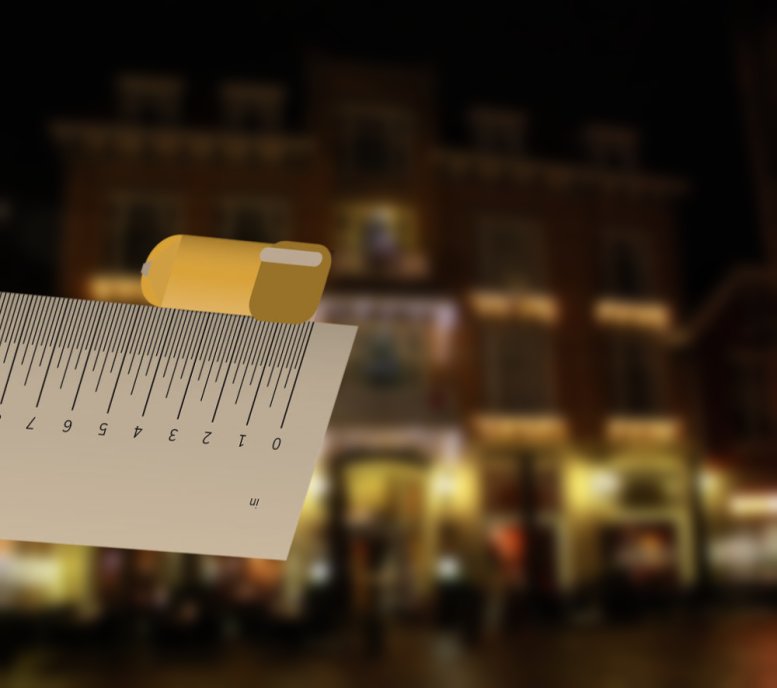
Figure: 5.25 in
